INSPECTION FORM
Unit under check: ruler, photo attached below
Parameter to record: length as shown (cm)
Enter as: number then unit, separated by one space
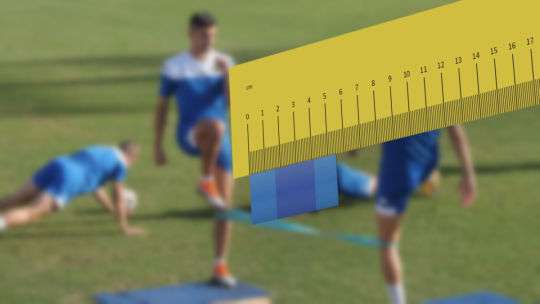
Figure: 5.5 cm
